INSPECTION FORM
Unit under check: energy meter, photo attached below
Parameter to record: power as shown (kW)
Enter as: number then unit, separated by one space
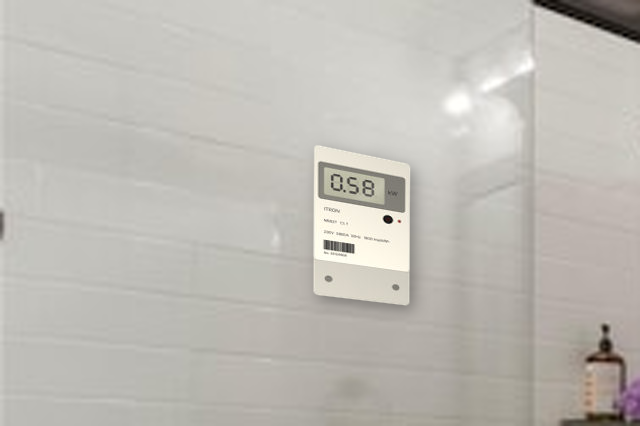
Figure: 0.58 kW
